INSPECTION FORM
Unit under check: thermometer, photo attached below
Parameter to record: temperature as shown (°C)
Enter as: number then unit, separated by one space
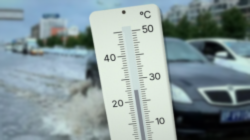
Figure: 25 °C
